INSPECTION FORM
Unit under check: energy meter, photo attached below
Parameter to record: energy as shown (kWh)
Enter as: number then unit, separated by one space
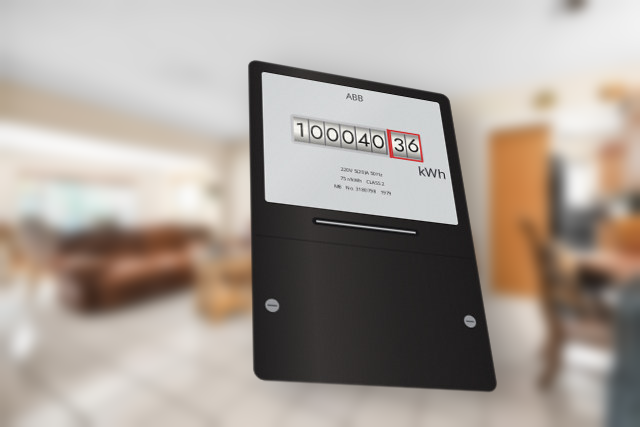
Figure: 100040.36 kWh
